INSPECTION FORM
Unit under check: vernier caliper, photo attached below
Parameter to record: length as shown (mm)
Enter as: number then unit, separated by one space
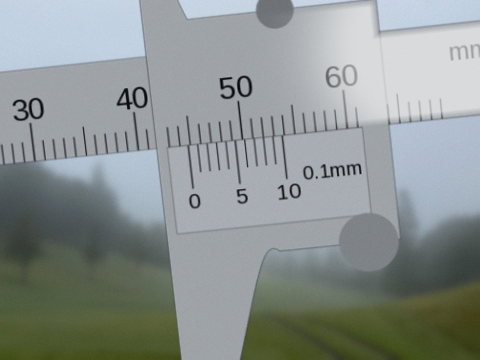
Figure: 44.8 mm
